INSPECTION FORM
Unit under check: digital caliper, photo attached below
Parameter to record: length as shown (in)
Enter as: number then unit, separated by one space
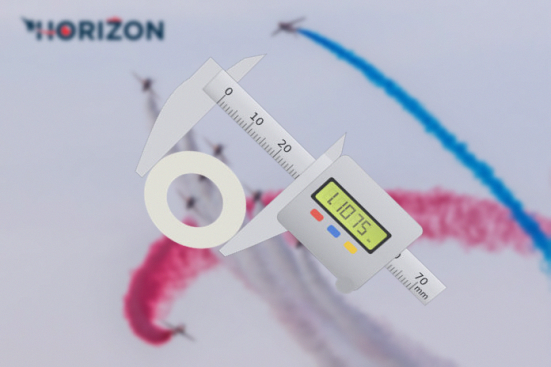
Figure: 1.1075 in
